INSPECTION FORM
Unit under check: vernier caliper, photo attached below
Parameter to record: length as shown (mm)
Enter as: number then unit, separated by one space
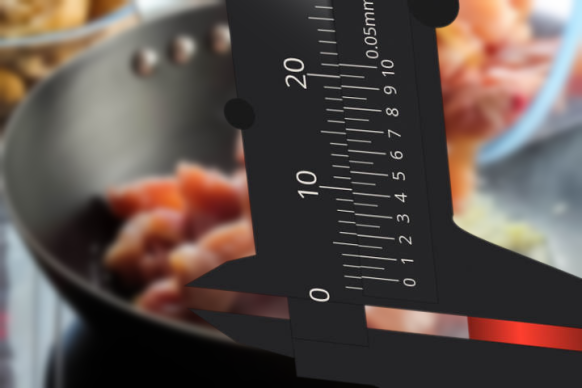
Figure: 2.1 mm
